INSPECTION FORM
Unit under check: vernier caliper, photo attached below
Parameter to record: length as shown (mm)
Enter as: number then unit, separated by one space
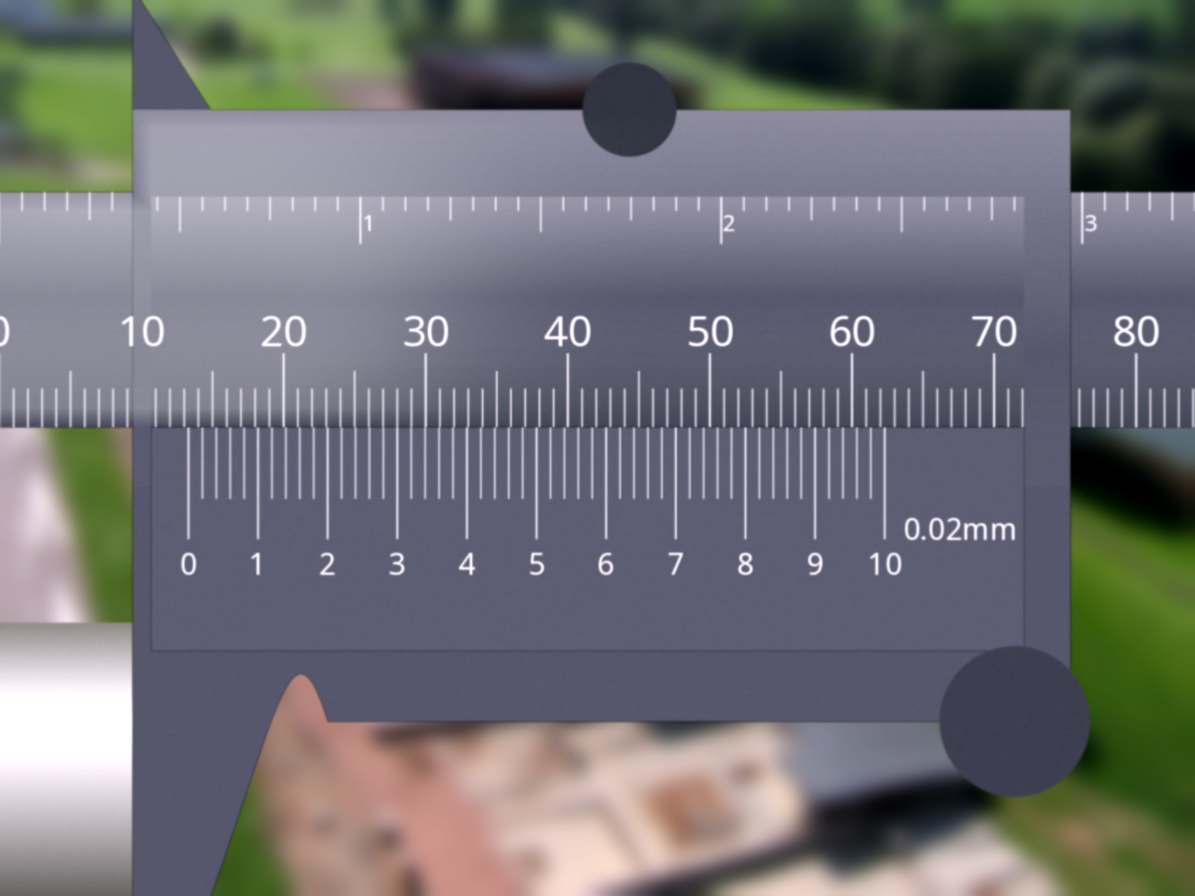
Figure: 13.3 mm
